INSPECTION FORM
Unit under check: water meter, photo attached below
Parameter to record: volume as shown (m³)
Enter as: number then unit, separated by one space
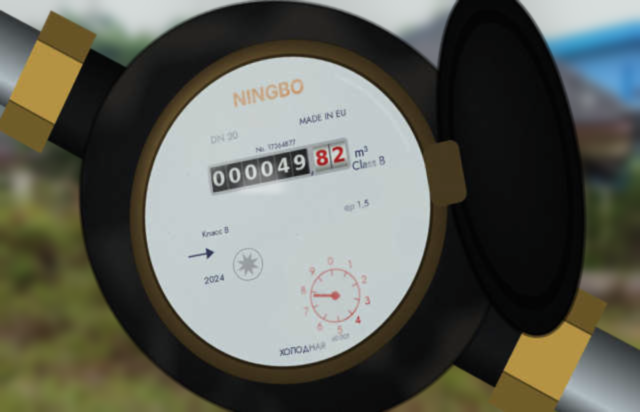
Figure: 49.827 m³
